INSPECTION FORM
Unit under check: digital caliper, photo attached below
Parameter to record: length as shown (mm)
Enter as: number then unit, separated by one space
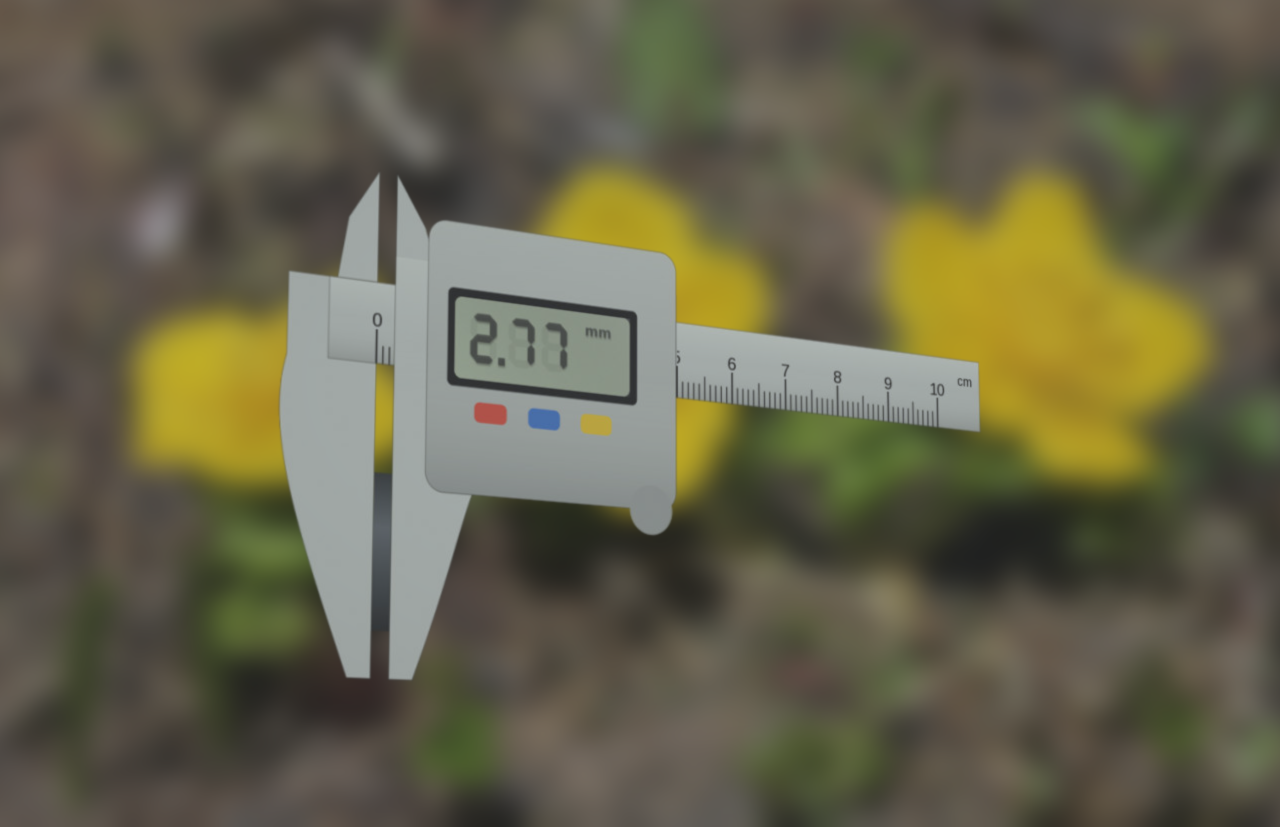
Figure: 2.77 mm
